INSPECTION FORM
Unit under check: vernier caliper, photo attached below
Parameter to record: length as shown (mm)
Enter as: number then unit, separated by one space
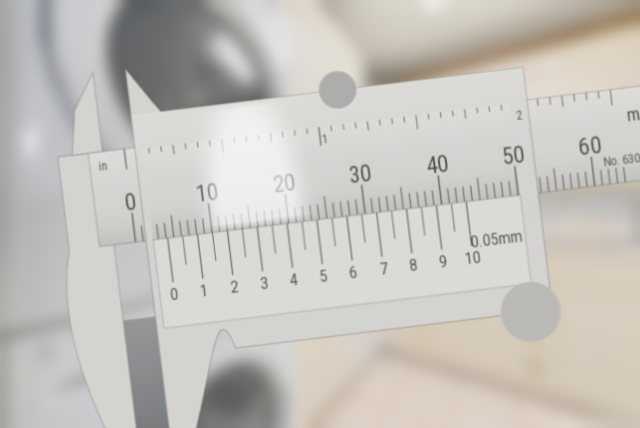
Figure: 4.2 mm
